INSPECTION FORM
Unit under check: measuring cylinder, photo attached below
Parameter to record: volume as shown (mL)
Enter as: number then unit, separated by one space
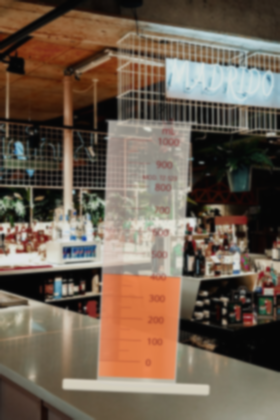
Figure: 400 mL
